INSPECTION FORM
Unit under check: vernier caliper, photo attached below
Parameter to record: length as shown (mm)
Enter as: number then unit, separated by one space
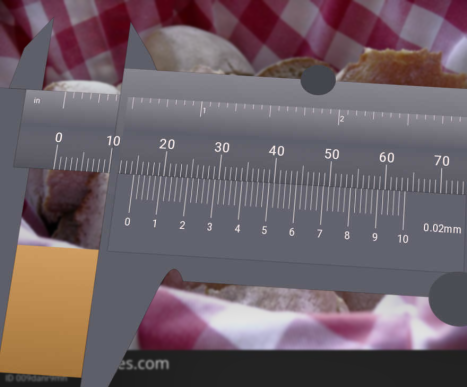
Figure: 14.6 mm
